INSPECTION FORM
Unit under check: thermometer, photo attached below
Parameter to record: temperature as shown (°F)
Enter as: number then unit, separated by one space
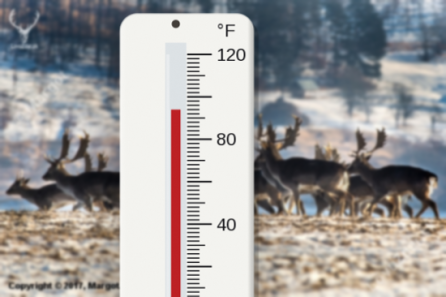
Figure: 94 °F
